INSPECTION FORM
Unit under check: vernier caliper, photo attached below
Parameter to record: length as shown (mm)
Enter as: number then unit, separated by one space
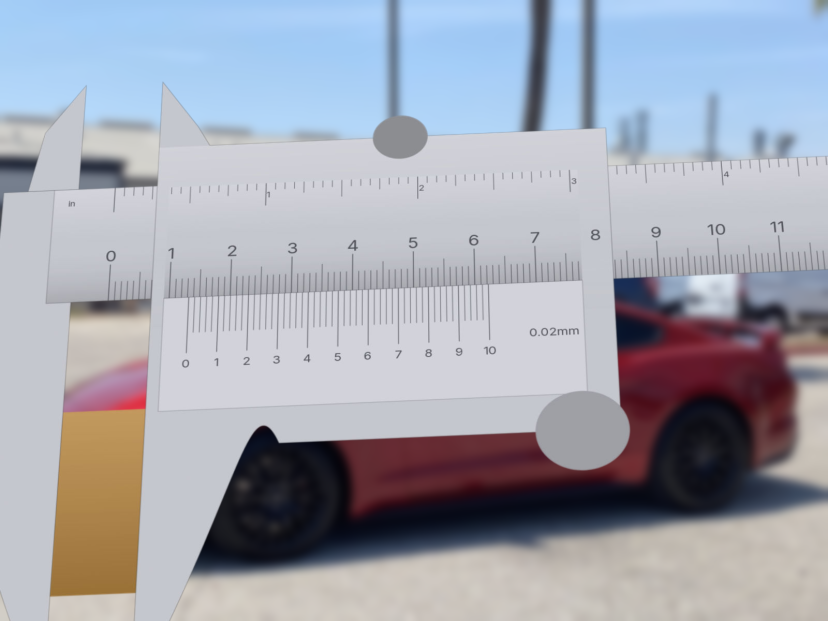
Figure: 13.2 mm
